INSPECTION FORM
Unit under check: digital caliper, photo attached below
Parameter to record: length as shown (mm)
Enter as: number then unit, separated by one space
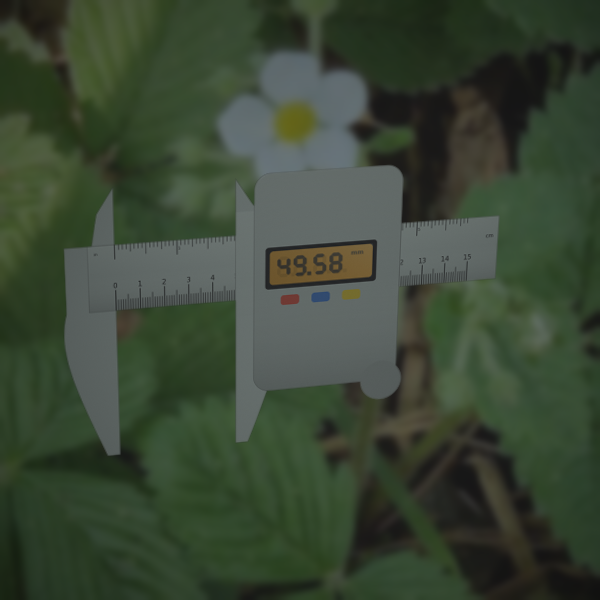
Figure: 49.58 mm
